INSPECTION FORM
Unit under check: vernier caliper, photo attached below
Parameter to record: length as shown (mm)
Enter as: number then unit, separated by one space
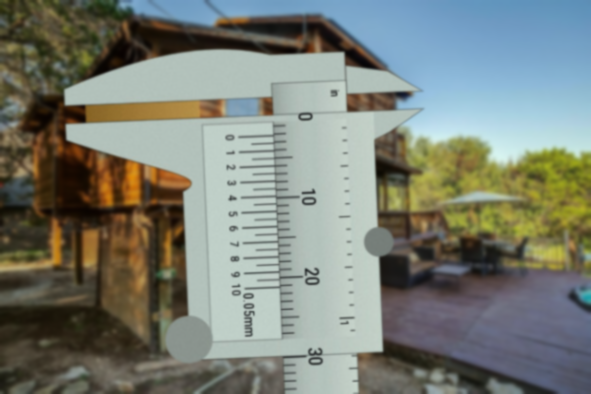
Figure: 2.2 mm
